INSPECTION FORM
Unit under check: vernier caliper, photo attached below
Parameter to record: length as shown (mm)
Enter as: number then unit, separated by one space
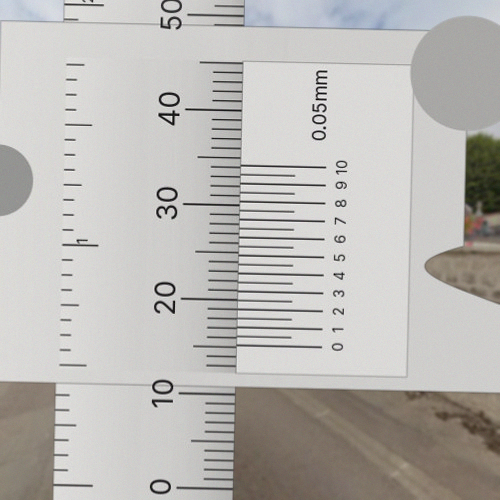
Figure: 15.2 mm
